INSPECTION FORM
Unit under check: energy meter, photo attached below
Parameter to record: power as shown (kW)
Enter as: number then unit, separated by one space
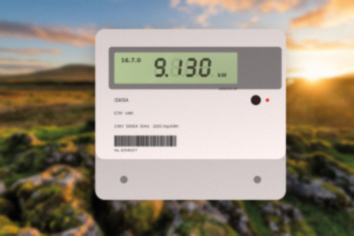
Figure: 9.130 kW
